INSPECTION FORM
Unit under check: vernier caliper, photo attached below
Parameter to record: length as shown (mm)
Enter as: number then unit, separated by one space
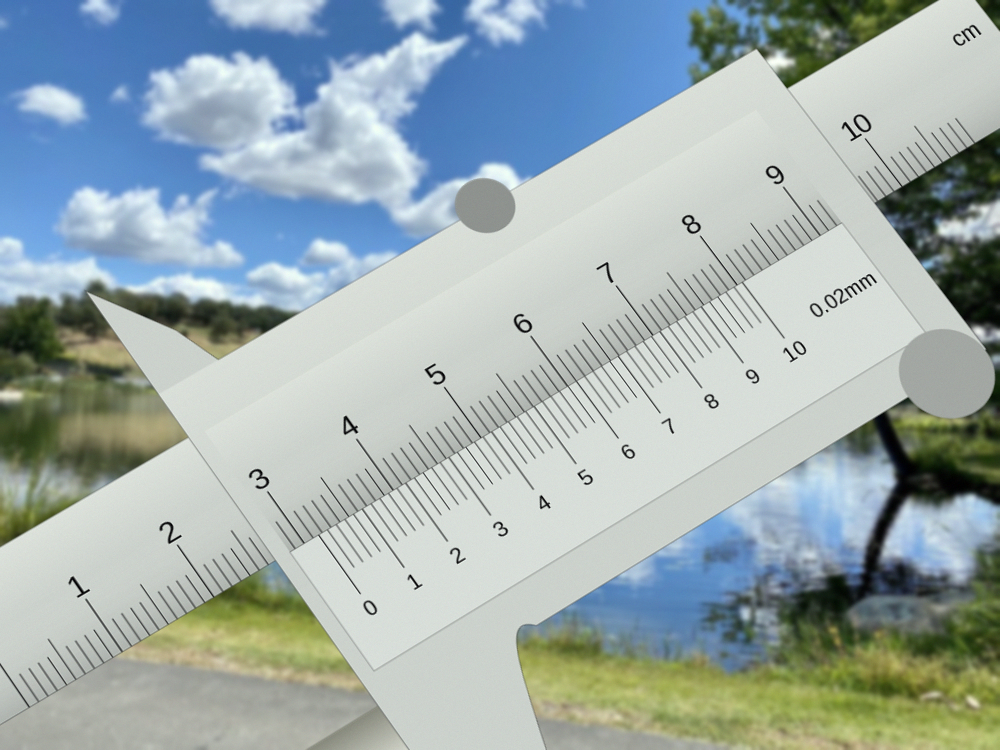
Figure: 31.6 mm
